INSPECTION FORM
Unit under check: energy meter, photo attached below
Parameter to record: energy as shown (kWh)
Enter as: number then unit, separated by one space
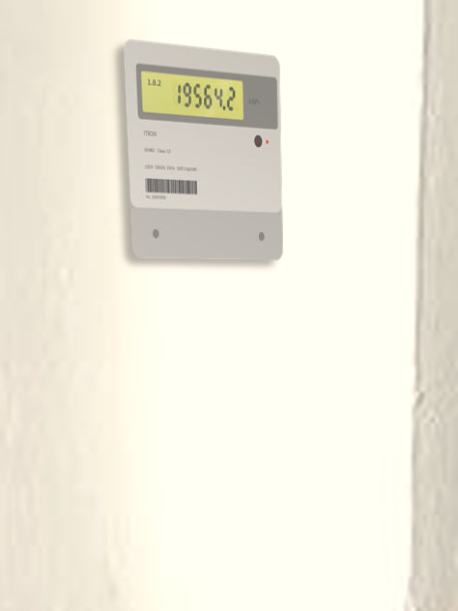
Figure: 19564.2 kWh
